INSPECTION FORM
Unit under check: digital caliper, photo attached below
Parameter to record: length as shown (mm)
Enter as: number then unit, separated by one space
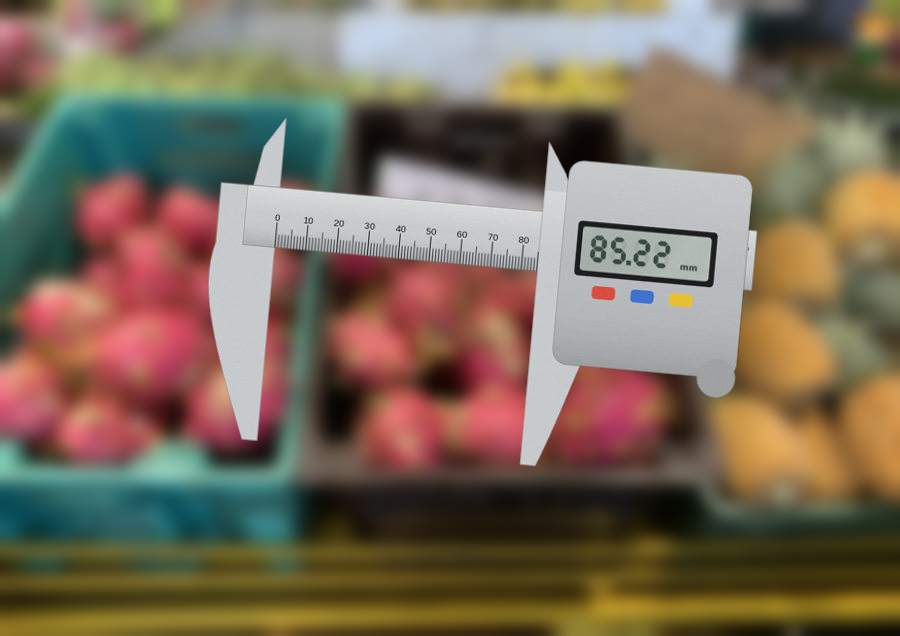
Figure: 85.22 mm
